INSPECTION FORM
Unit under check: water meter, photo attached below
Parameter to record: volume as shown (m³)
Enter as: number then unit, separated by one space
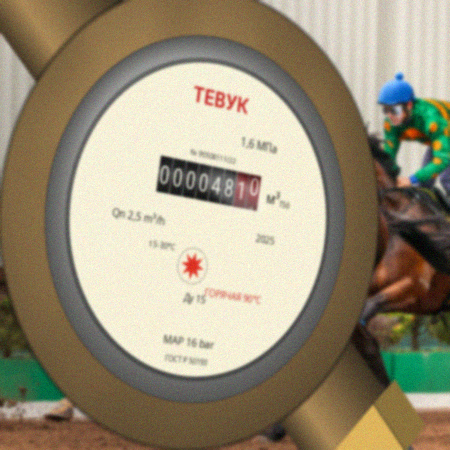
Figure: 48.10 m³
